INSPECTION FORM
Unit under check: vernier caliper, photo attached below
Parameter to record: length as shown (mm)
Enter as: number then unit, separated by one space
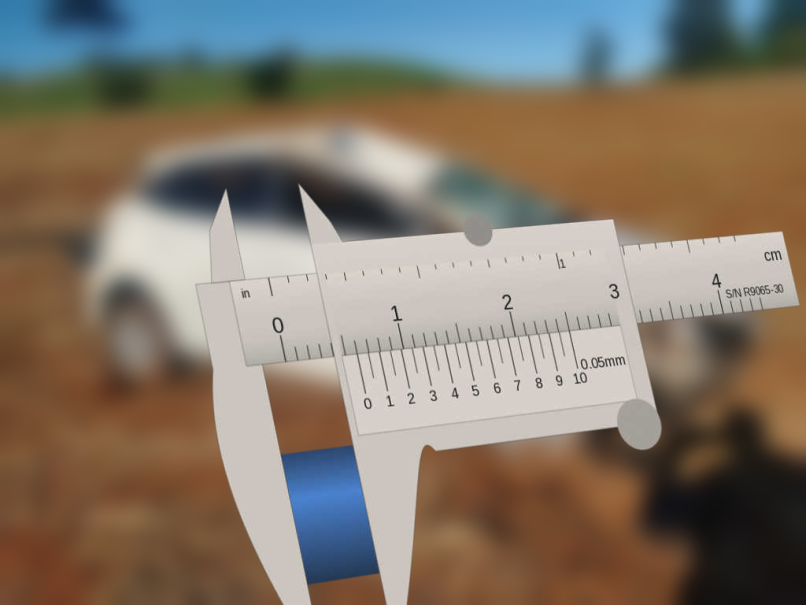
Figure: 6.0 mm
